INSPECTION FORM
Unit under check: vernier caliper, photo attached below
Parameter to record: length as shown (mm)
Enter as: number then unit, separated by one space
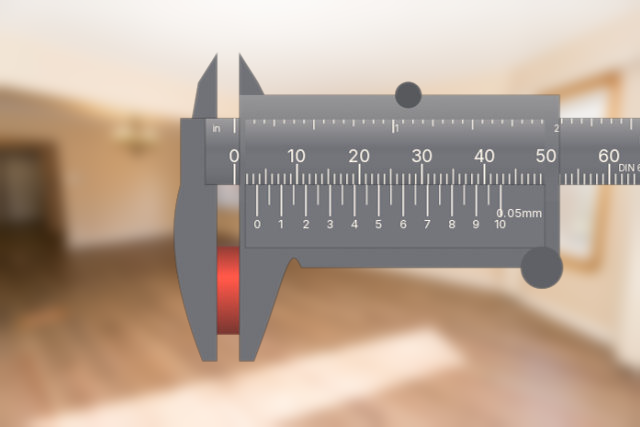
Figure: 3.6 mm
